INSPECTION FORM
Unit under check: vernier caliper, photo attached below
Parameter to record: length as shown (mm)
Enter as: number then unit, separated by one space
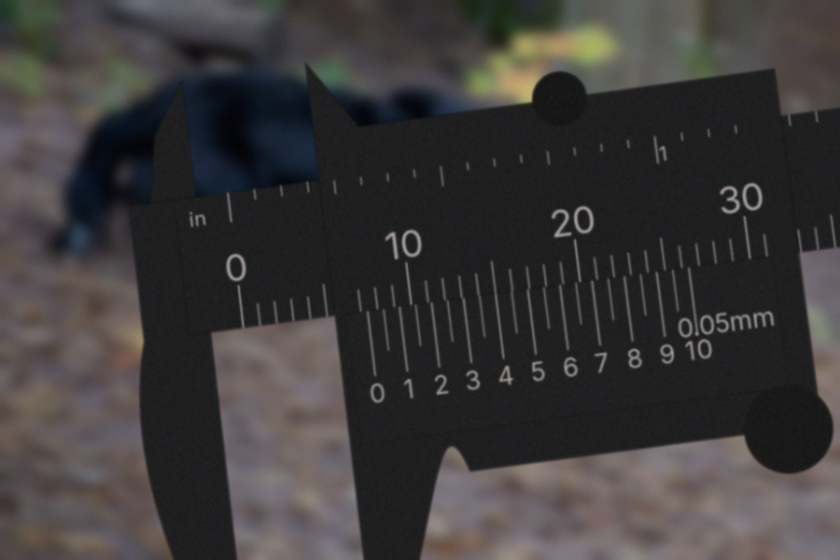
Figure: 7.4 mm
